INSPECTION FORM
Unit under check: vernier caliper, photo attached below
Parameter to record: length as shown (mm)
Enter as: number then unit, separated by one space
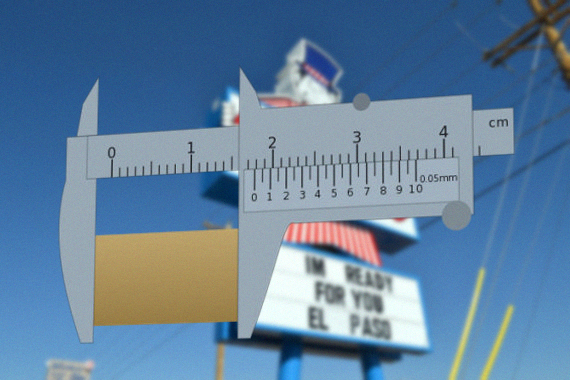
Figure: 17.8 mm
